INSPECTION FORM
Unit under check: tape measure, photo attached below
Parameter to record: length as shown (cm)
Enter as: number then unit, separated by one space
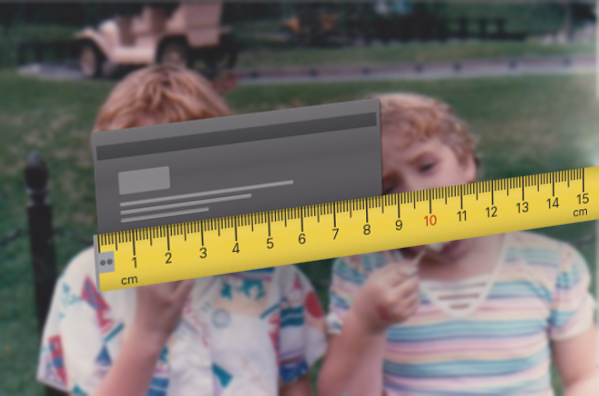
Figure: 8.5 cm
